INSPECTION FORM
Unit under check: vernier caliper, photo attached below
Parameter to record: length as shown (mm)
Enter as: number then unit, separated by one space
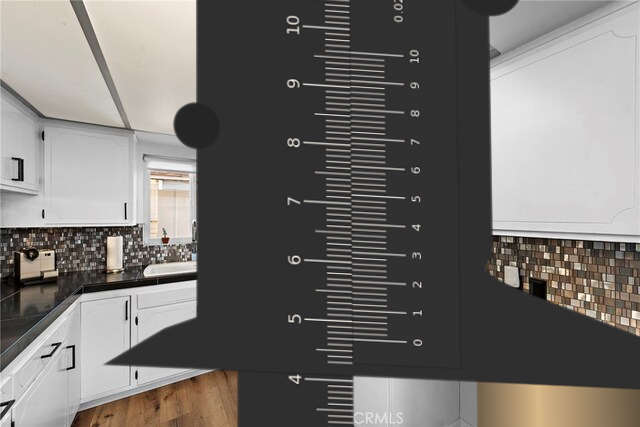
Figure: 47.0 mm
